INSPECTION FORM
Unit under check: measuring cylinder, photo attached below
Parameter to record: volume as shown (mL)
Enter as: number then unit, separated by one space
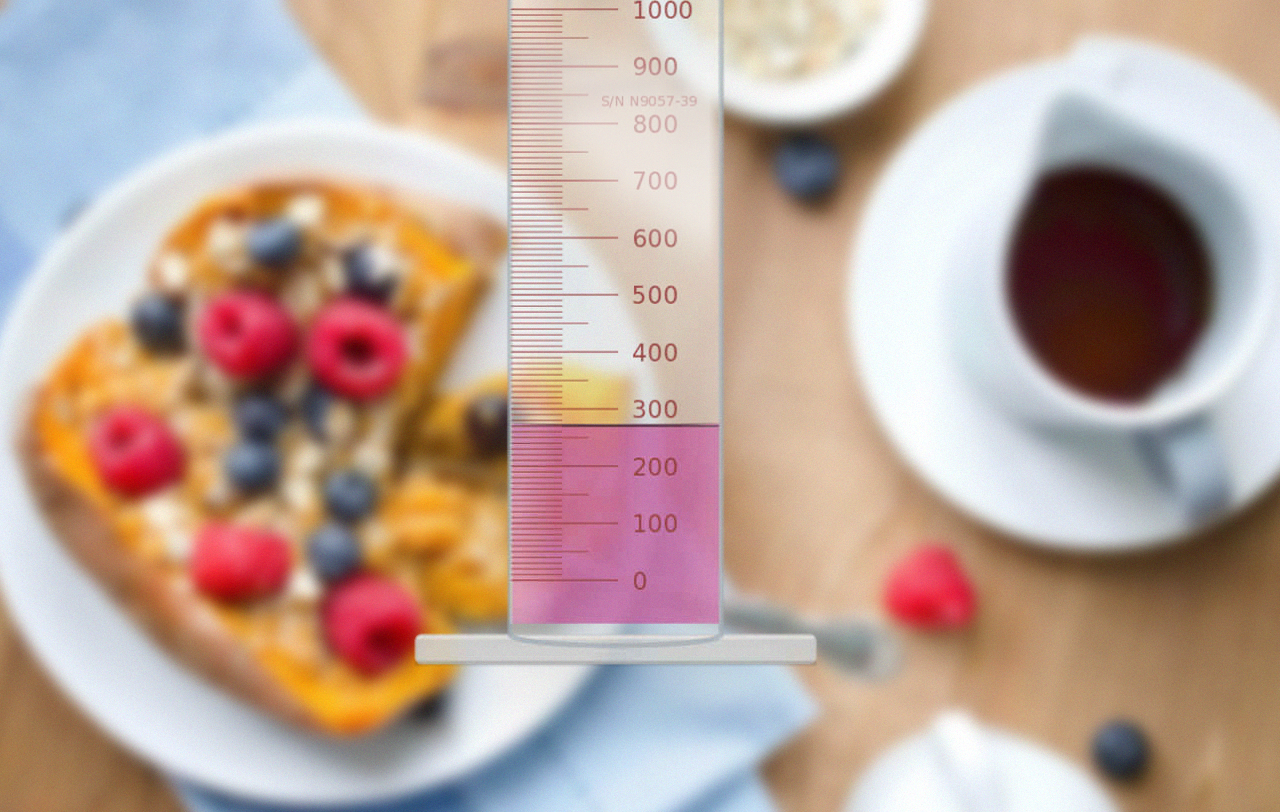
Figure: 270 mL
